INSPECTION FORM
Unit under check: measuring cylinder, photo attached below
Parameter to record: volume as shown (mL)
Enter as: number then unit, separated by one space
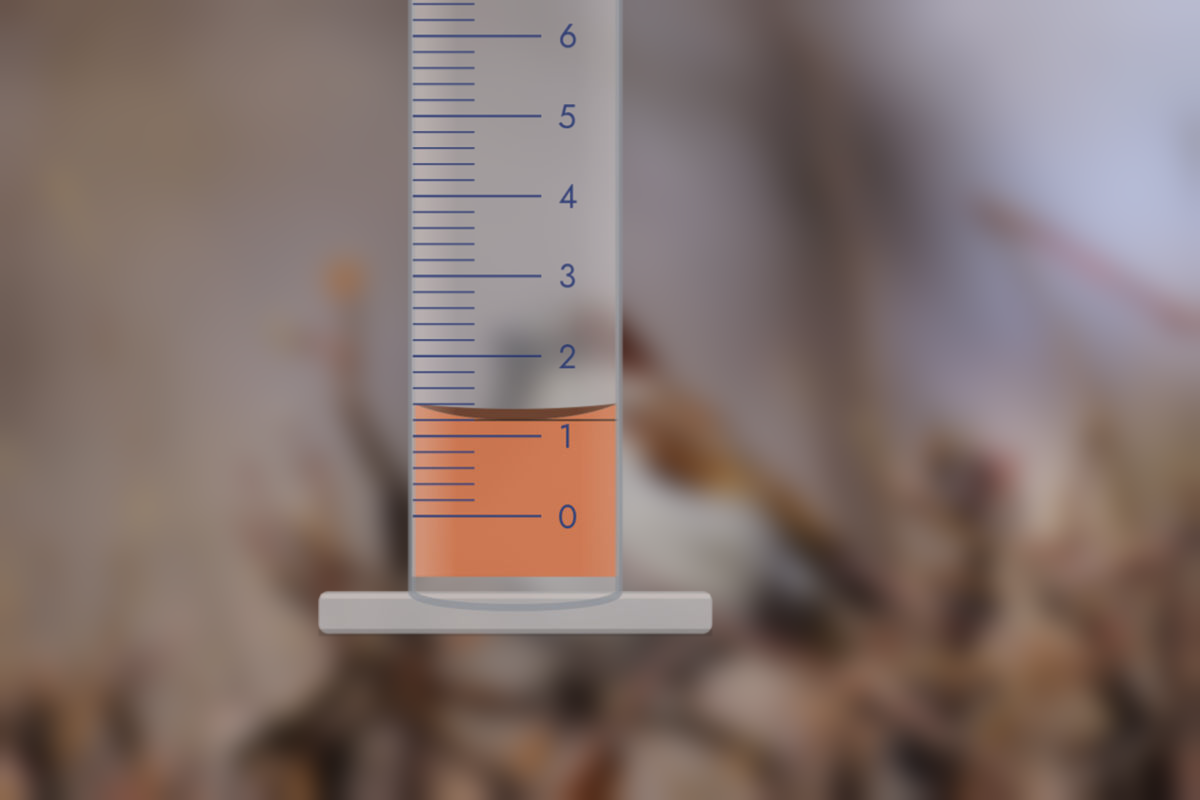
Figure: 1.2 mL
